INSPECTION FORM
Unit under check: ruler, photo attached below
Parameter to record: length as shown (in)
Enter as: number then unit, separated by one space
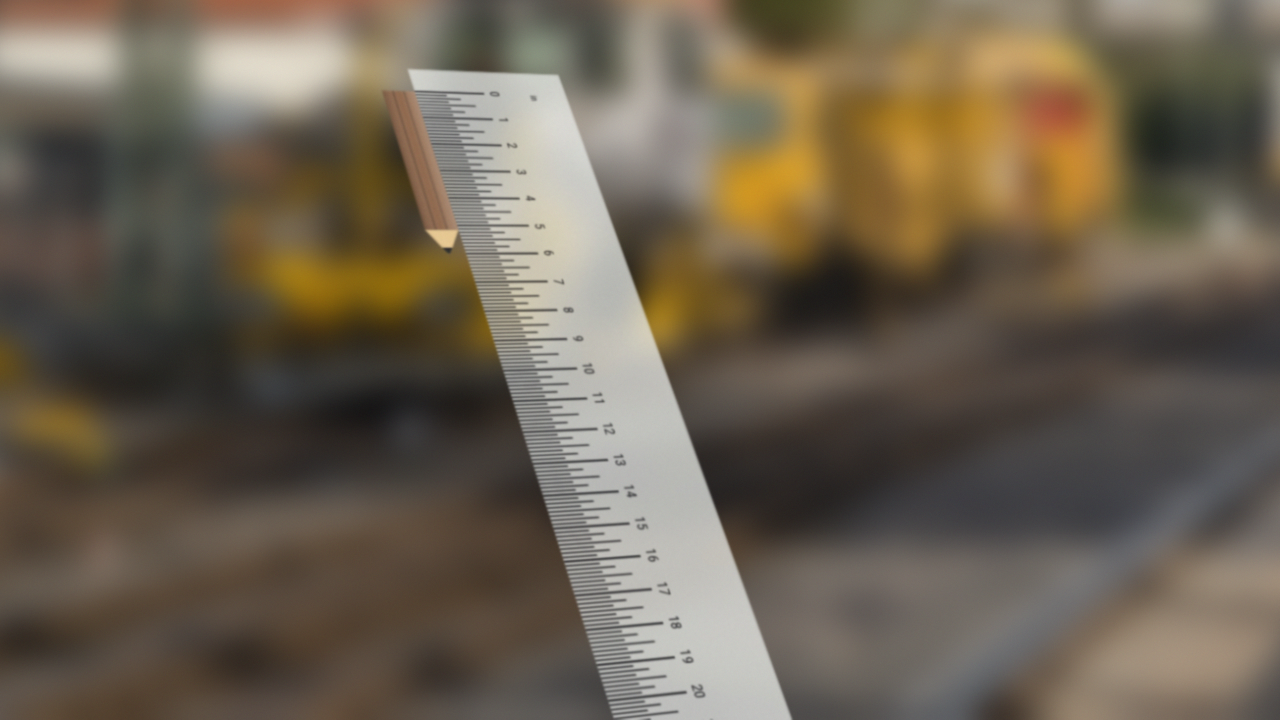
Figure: 6 in
